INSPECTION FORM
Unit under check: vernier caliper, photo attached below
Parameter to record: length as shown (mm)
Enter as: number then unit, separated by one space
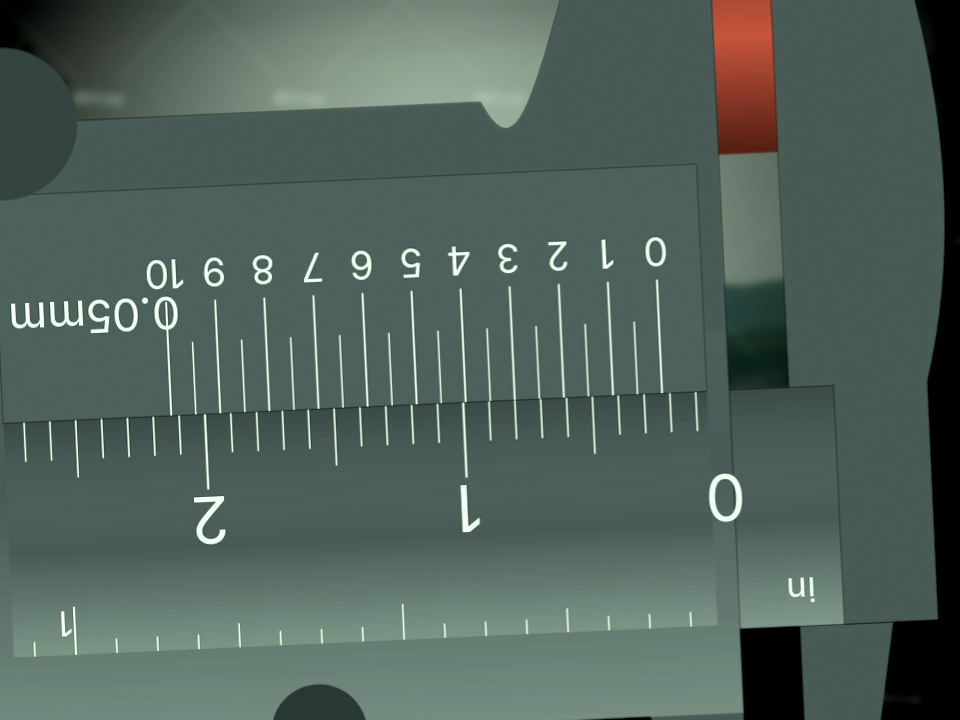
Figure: 2.30 mm
